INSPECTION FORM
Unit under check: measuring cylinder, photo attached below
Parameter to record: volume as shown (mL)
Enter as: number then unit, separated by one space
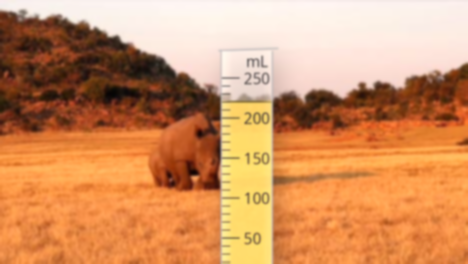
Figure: 220 mL
